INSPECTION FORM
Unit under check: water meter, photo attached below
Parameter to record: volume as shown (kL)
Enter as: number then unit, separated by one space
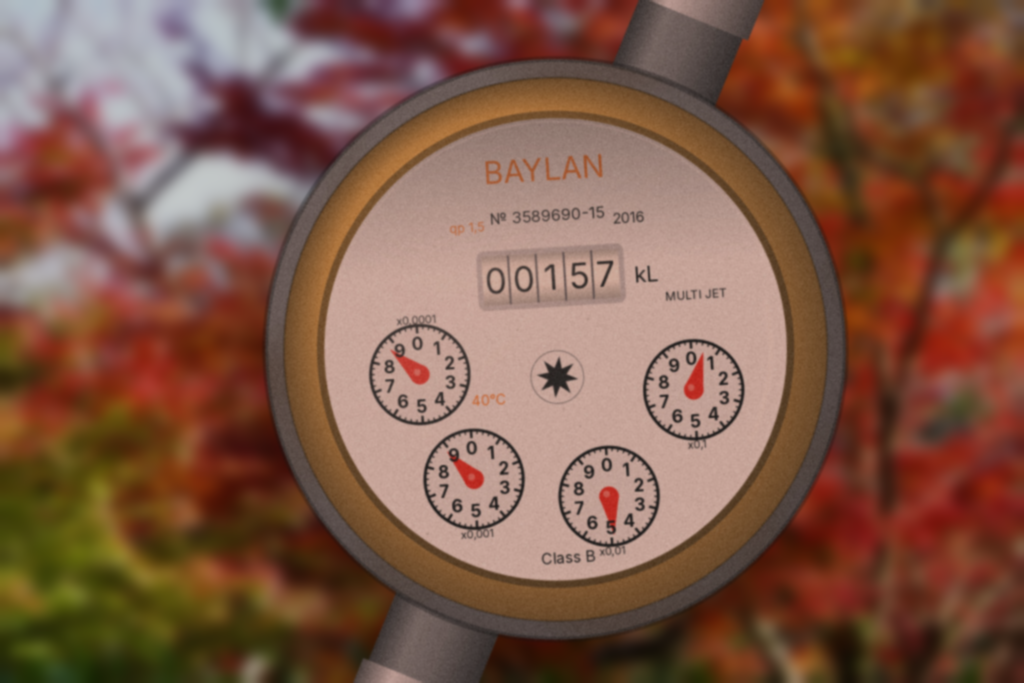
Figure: 157.0488 kL
